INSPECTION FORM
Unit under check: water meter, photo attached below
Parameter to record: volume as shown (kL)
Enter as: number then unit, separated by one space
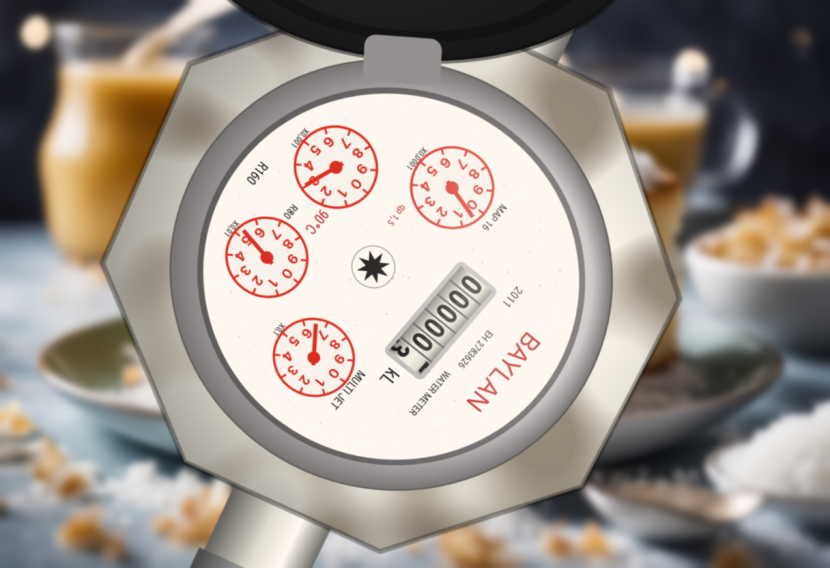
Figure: 2.6530 kL
